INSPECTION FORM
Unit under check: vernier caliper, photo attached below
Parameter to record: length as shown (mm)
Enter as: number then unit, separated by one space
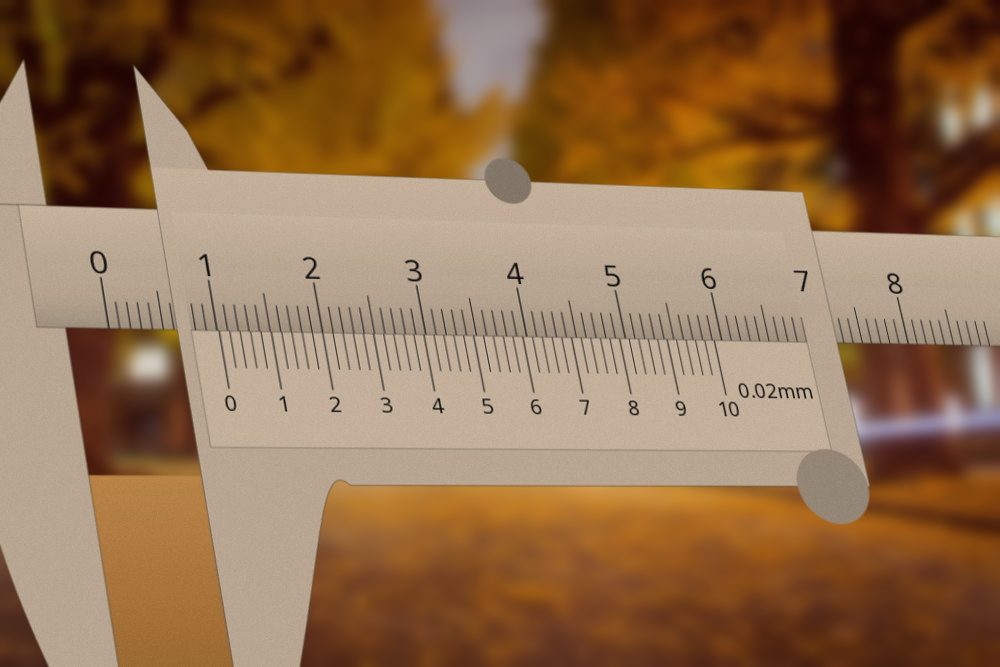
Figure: 10.2 mm
